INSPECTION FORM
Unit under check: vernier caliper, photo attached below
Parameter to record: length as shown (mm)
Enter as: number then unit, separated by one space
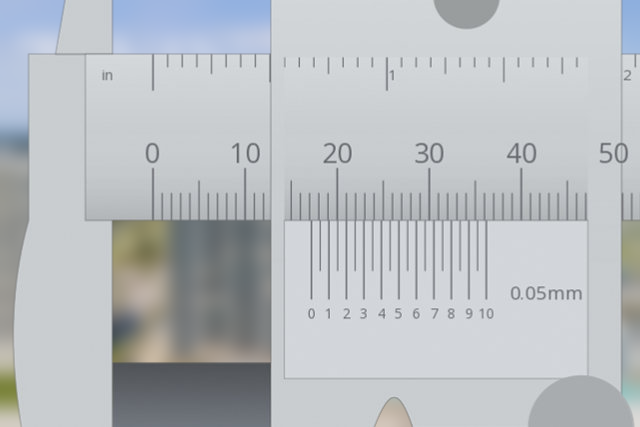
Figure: 17.2 mm
